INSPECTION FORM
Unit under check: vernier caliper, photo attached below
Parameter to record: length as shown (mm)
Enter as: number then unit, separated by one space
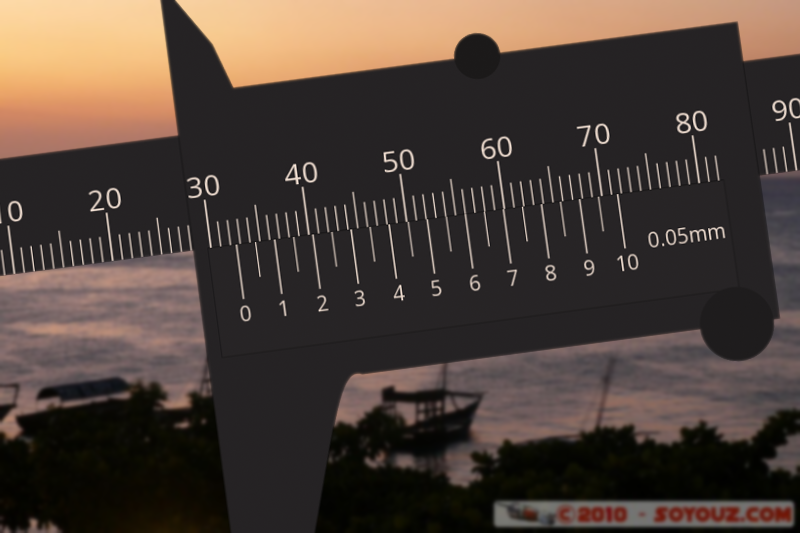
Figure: 32.6 mm
